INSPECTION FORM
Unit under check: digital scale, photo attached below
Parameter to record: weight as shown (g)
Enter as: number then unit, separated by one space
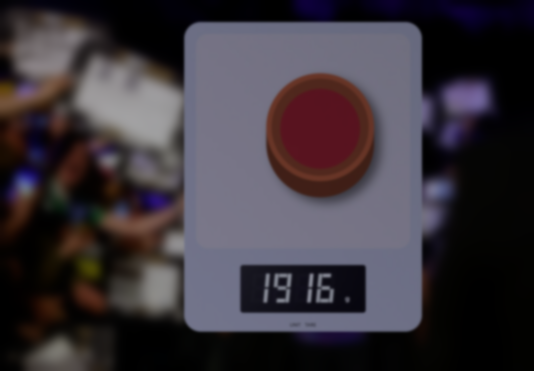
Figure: 1916 g
